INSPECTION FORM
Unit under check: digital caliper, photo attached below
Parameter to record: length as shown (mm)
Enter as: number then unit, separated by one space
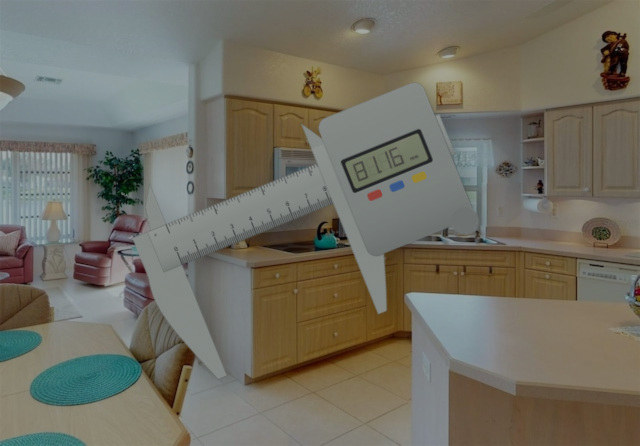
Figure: 81.16 mm
